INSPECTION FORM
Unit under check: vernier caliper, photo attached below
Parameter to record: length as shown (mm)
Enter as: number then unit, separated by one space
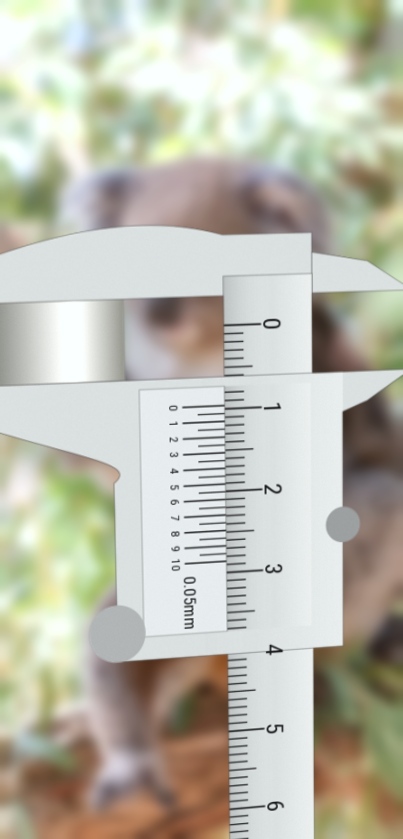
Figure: 9.6 mm
